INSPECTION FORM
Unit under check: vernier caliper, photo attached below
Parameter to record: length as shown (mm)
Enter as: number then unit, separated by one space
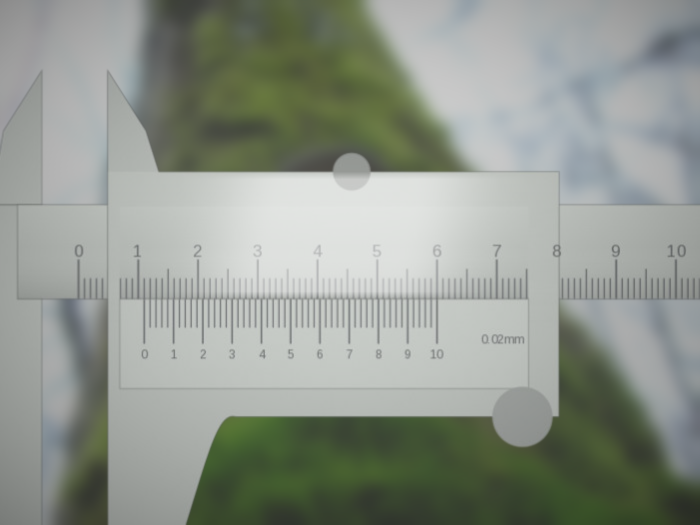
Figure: 11.0 mm
